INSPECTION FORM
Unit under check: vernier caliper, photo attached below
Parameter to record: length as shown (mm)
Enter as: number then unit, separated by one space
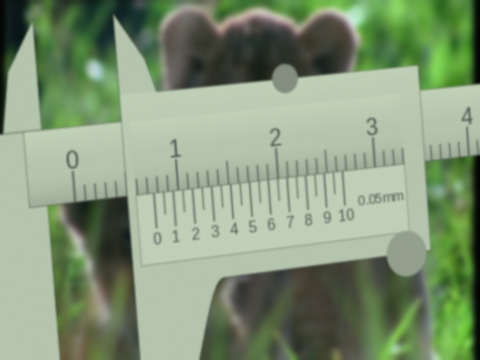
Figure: 7.6 mm
